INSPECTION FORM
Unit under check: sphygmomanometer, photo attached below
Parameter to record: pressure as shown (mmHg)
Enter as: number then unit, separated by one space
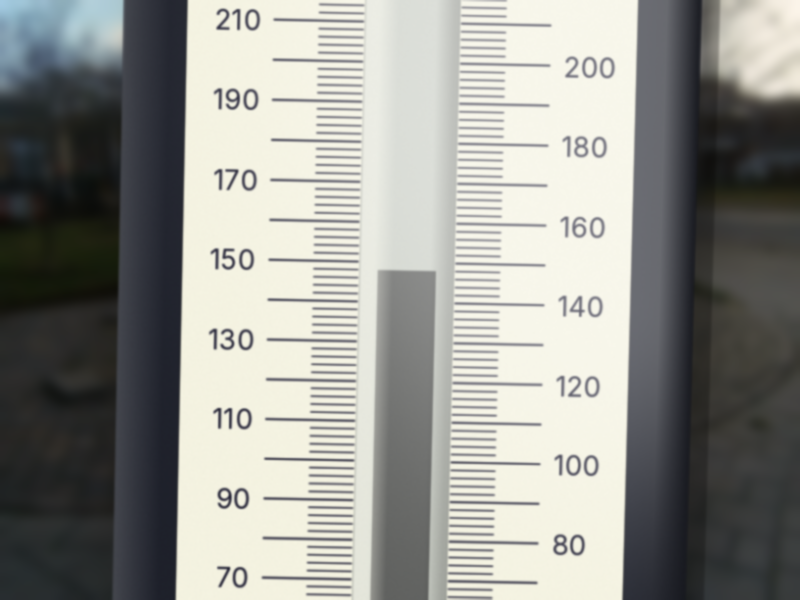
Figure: 148 mmHg
